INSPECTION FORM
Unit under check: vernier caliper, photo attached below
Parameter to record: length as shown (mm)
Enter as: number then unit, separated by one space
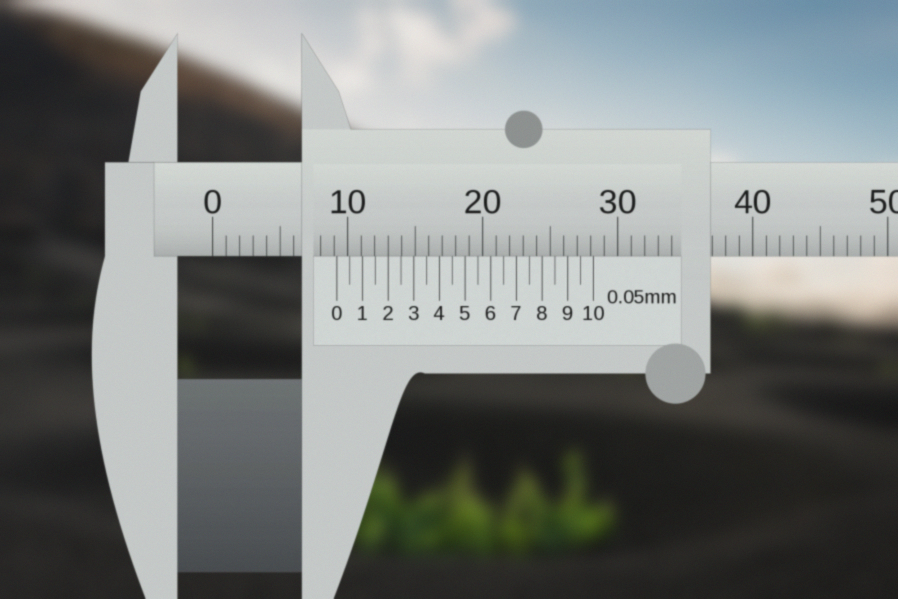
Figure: 9.2 mm
